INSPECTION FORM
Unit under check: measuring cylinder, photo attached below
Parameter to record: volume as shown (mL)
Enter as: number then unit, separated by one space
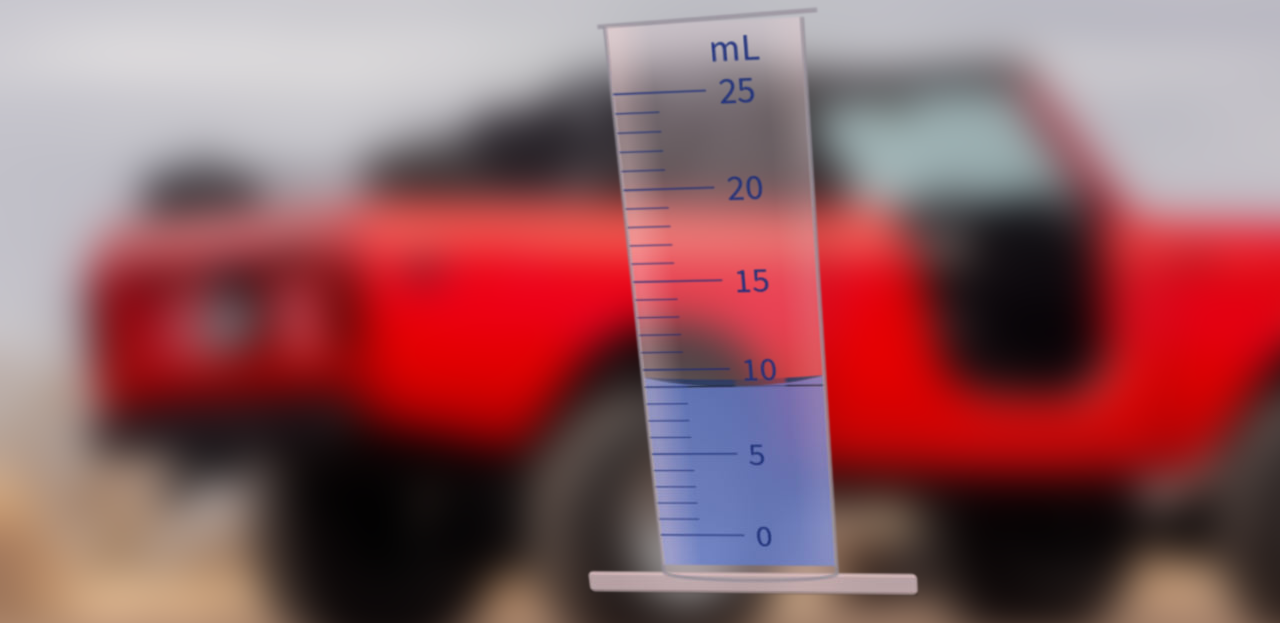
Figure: 9 mL
